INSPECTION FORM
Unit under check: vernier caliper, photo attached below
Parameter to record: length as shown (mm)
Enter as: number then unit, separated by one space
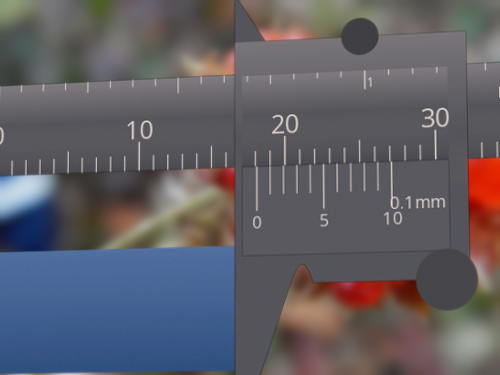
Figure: 18.1 mm
